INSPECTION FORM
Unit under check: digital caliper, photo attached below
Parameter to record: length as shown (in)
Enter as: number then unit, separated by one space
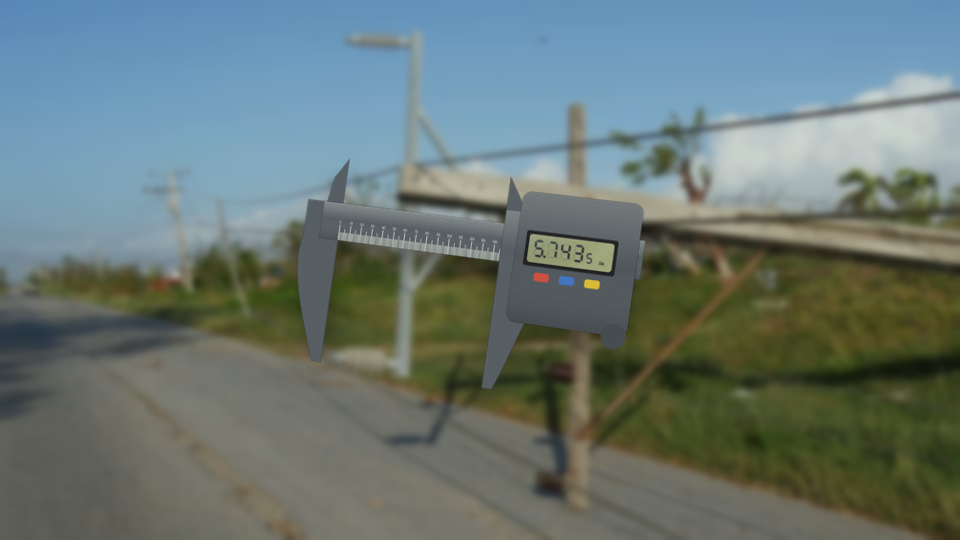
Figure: 5.7435 in
